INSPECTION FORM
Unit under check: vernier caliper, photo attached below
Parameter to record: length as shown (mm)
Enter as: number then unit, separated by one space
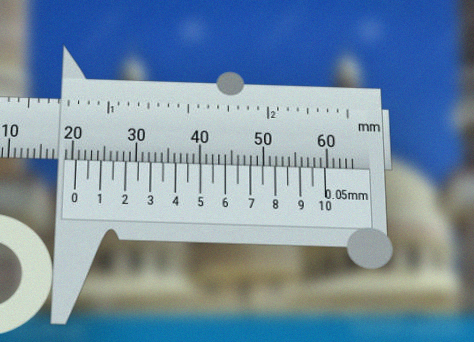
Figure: 20.6 mm
